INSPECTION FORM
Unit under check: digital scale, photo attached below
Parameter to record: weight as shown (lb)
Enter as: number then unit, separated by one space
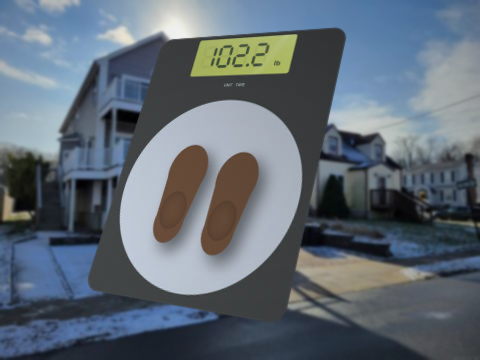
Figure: 102.2 lb
